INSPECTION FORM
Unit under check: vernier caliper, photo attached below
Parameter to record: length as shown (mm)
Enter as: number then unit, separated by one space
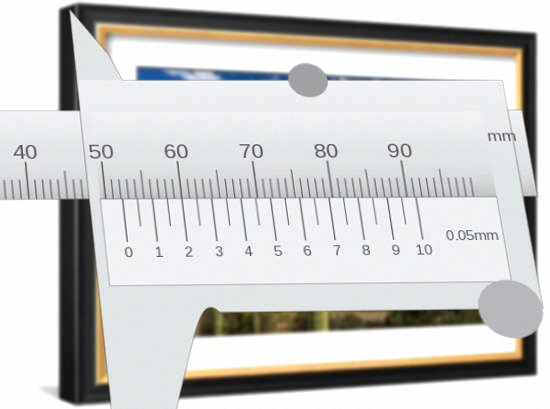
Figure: 52.2 mm
